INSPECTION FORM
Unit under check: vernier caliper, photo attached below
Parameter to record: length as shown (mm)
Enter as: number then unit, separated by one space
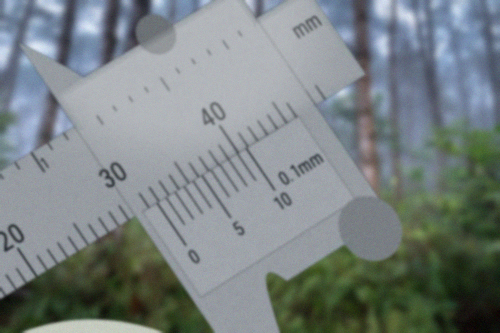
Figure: 31.8 mm
